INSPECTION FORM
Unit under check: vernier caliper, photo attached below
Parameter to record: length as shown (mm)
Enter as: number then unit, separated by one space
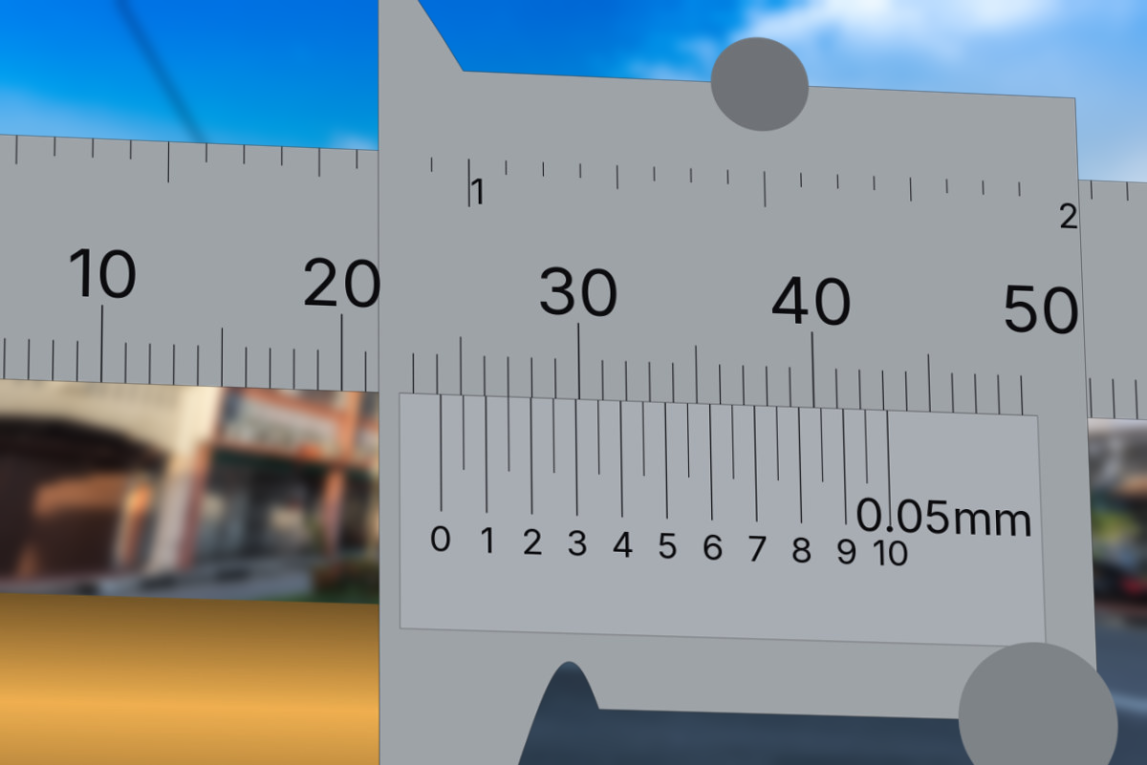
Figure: 24.15 mm
